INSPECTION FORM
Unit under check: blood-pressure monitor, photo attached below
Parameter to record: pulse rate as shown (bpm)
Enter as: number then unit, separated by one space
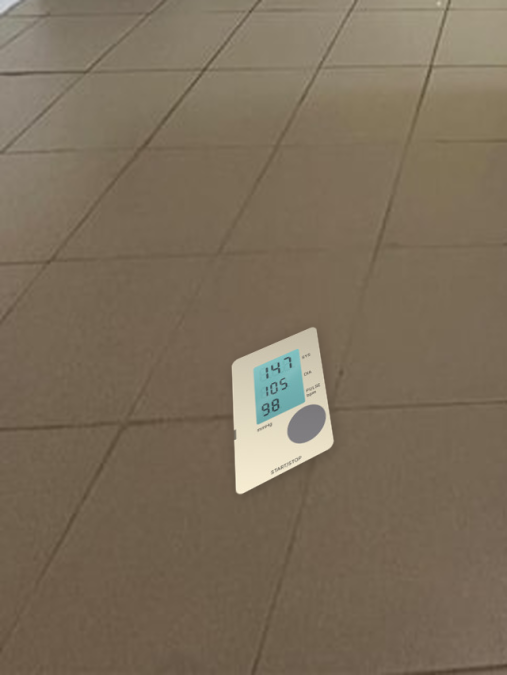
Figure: 98 bpm
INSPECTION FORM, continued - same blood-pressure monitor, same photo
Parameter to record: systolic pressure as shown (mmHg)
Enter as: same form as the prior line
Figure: 147 mmHg
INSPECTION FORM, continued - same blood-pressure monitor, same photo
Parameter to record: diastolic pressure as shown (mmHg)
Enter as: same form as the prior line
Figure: 105 mmHg
